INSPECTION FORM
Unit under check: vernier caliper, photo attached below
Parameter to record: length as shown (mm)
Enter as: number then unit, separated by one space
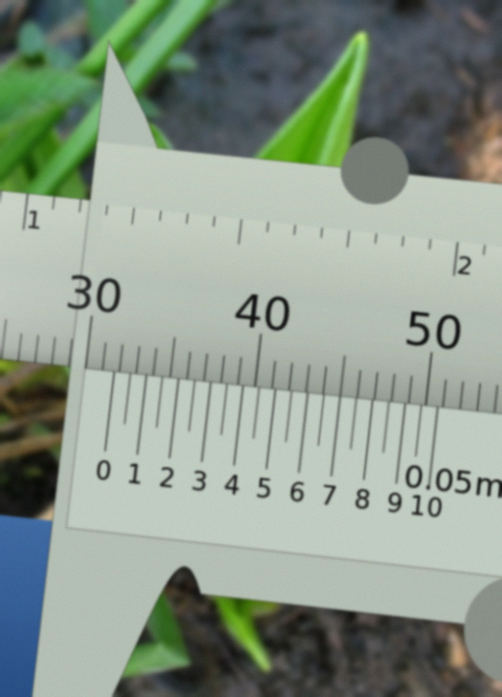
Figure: 31.7 mm
